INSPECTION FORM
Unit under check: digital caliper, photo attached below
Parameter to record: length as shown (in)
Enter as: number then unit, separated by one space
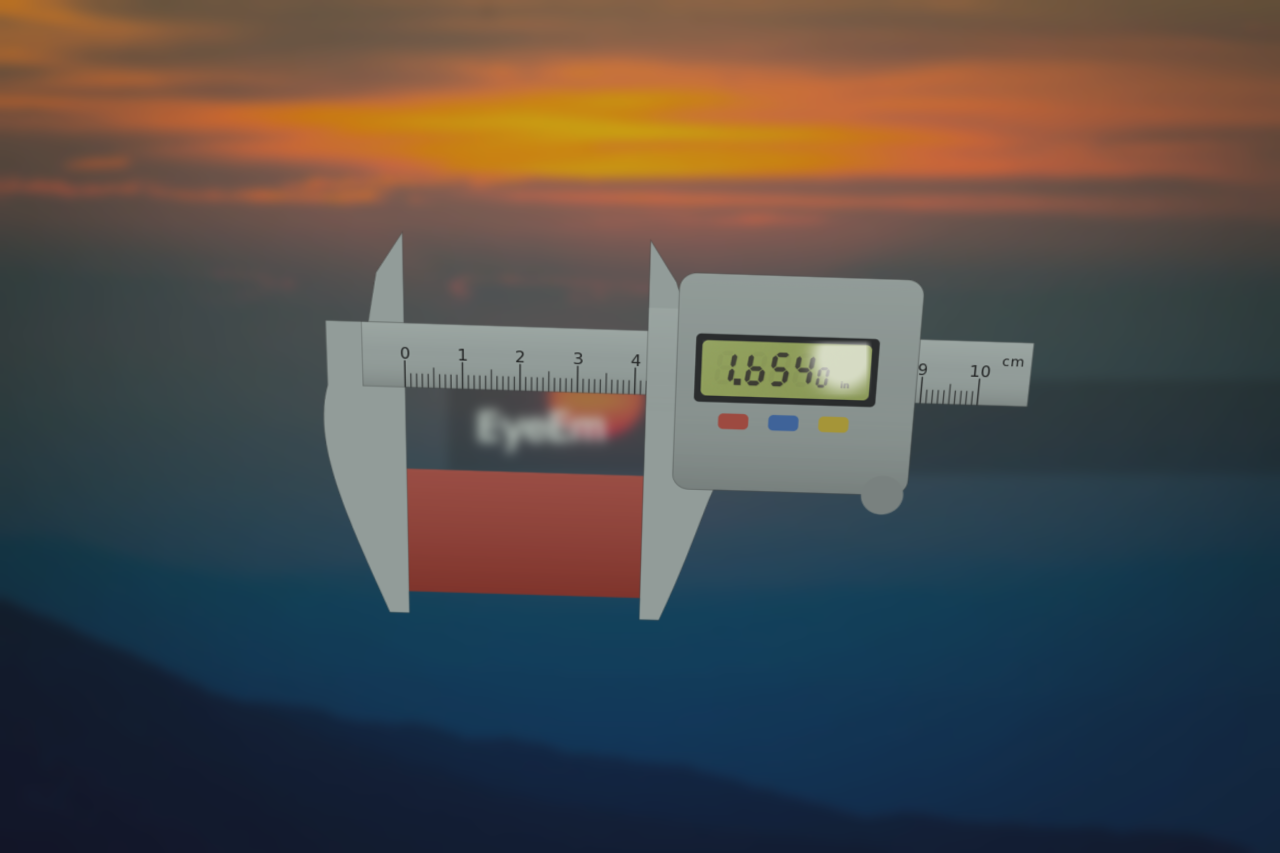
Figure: 1.6540 in
